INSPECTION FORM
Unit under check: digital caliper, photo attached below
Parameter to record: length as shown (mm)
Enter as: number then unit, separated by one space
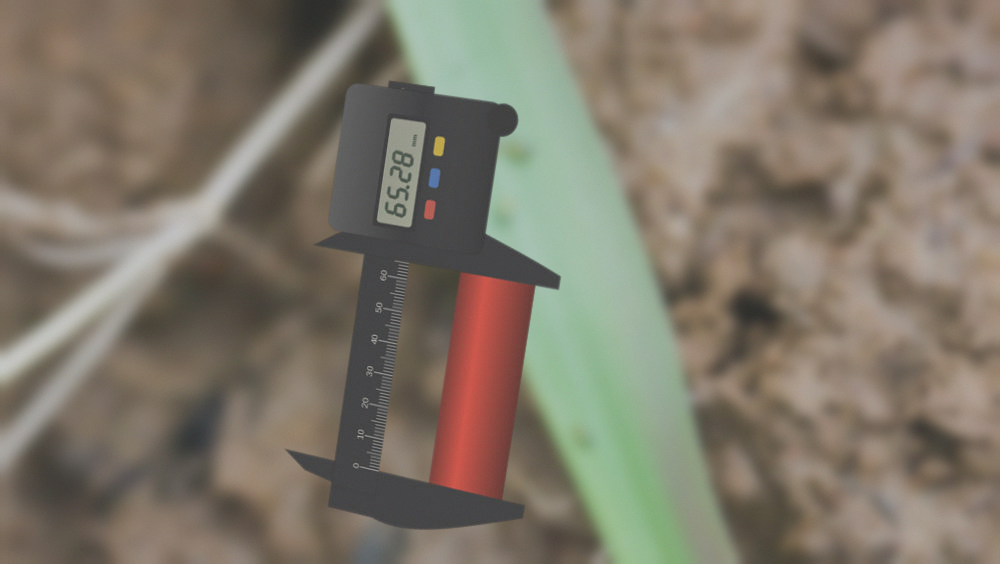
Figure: 65.28 mm
